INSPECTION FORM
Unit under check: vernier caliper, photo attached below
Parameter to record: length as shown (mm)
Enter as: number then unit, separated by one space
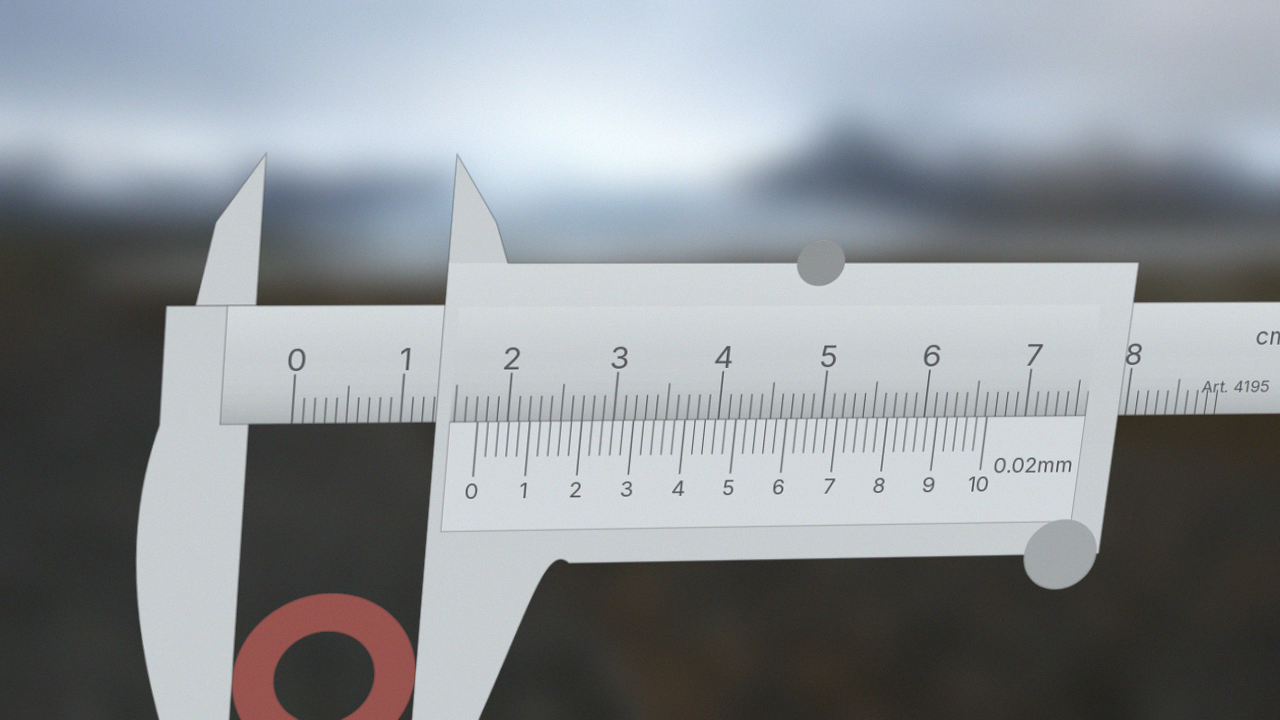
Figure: 17.2 mm
